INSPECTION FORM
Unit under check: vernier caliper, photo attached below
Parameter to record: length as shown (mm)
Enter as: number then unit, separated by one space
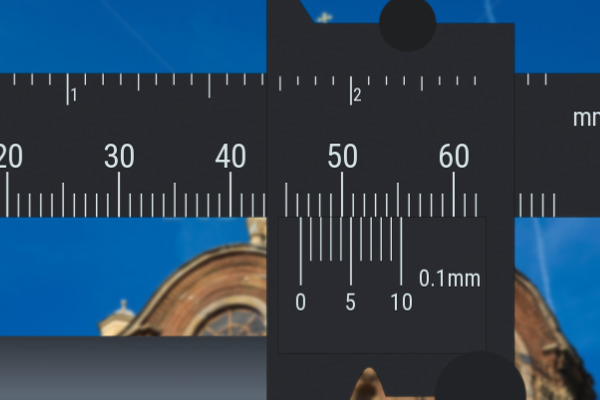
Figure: 46.3 mm
